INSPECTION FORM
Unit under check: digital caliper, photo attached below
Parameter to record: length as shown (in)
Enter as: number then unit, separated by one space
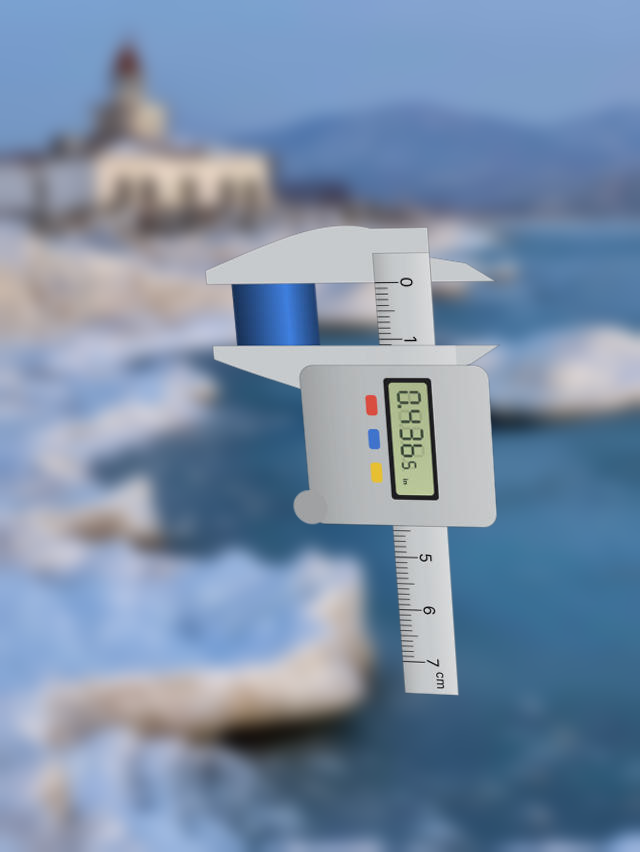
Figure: 0.4365 in
